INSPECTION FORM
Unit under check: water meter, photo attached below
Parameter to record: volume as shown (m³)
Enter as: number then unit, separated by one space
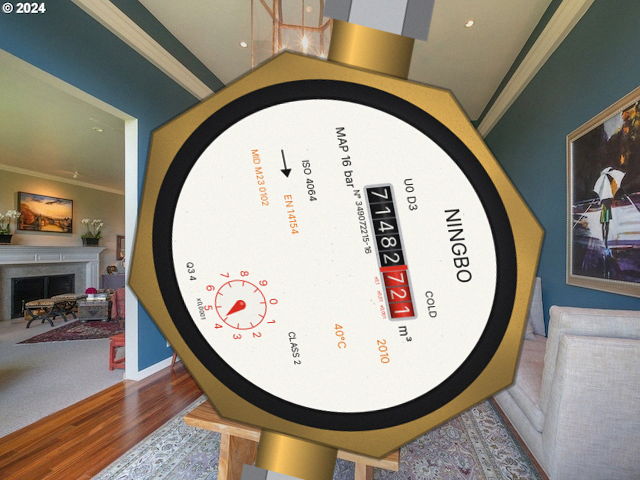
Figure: 71482.7214 m³
